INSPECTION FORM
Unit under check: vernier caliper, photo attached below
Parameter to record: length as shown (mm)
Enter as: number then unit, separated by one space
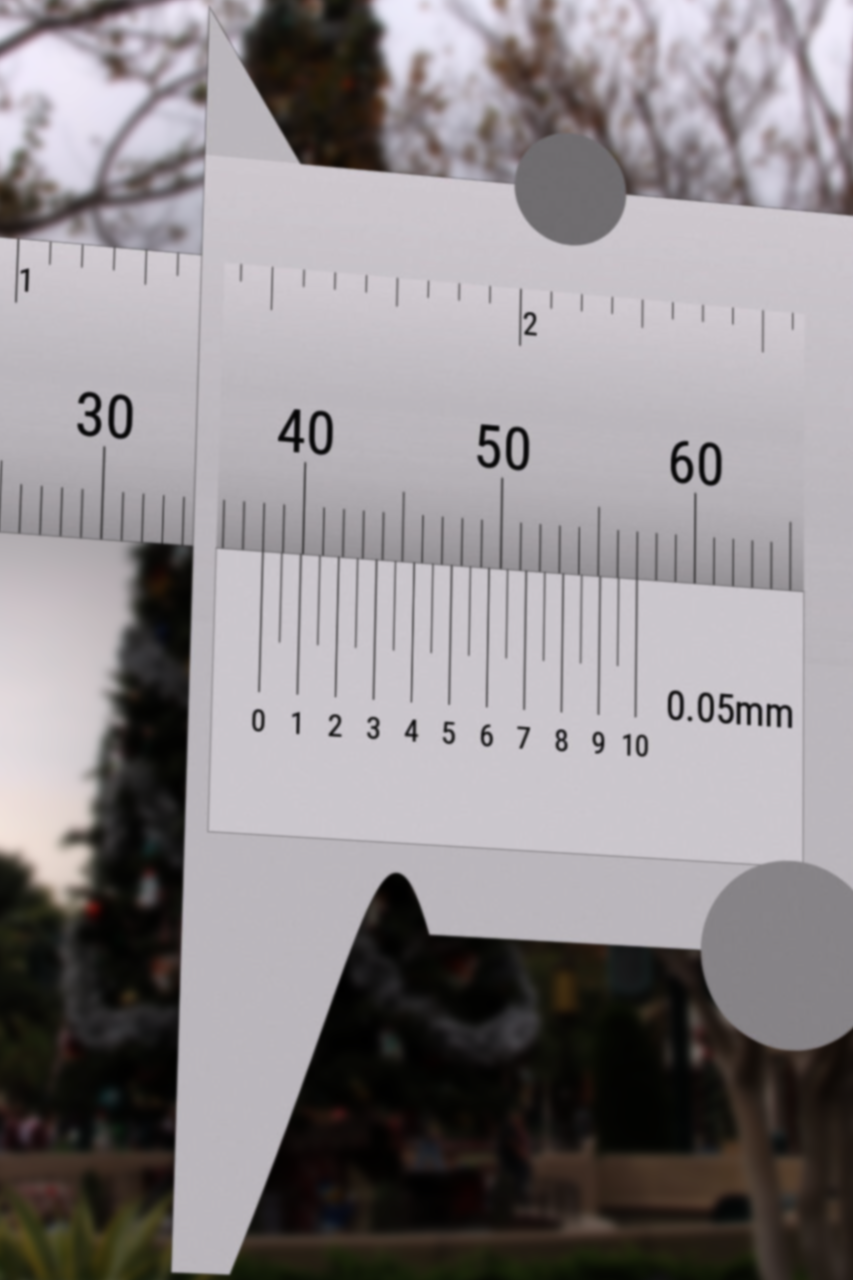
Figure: 38.0 mm
